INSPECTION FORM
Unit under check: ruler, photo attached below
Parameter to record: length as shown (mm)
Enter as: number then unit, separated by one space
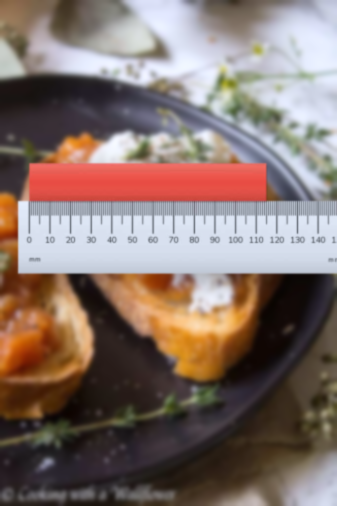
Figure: 115 mm
